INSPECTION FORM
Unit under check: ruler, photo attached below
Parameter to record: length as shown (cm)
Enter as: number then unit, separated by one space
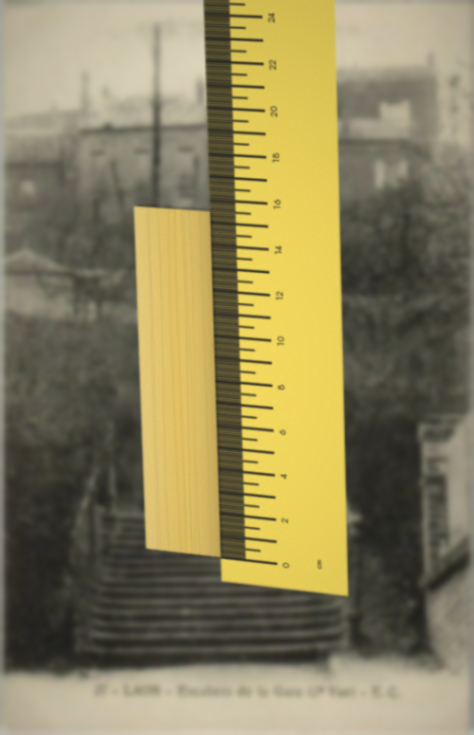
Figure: 15.5 cm
